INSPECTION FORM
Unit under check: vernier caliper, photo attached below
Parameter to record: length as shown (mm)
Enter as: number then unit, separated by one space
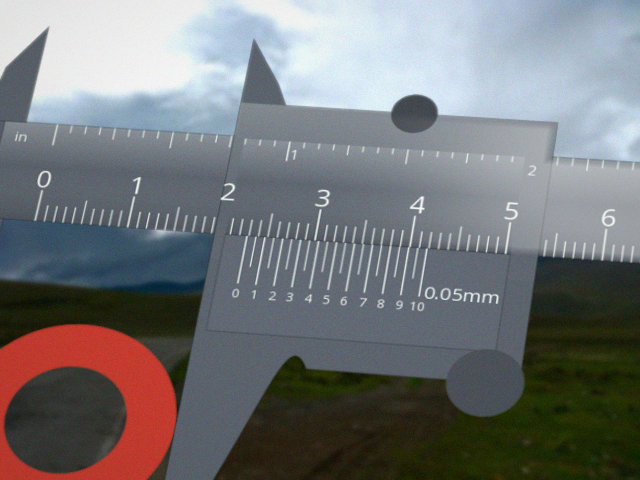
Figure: 22.8 mm
